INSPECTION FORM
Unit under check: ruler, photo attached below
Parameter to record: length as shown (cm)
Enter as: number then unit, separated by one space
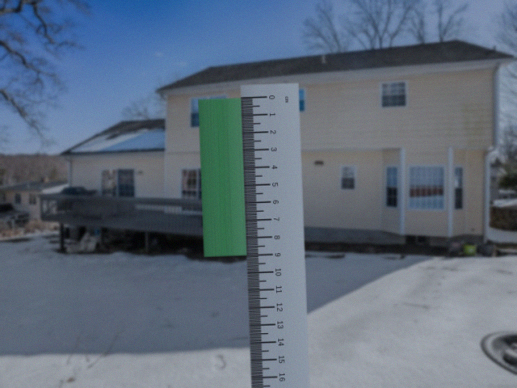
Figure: 9 cm
